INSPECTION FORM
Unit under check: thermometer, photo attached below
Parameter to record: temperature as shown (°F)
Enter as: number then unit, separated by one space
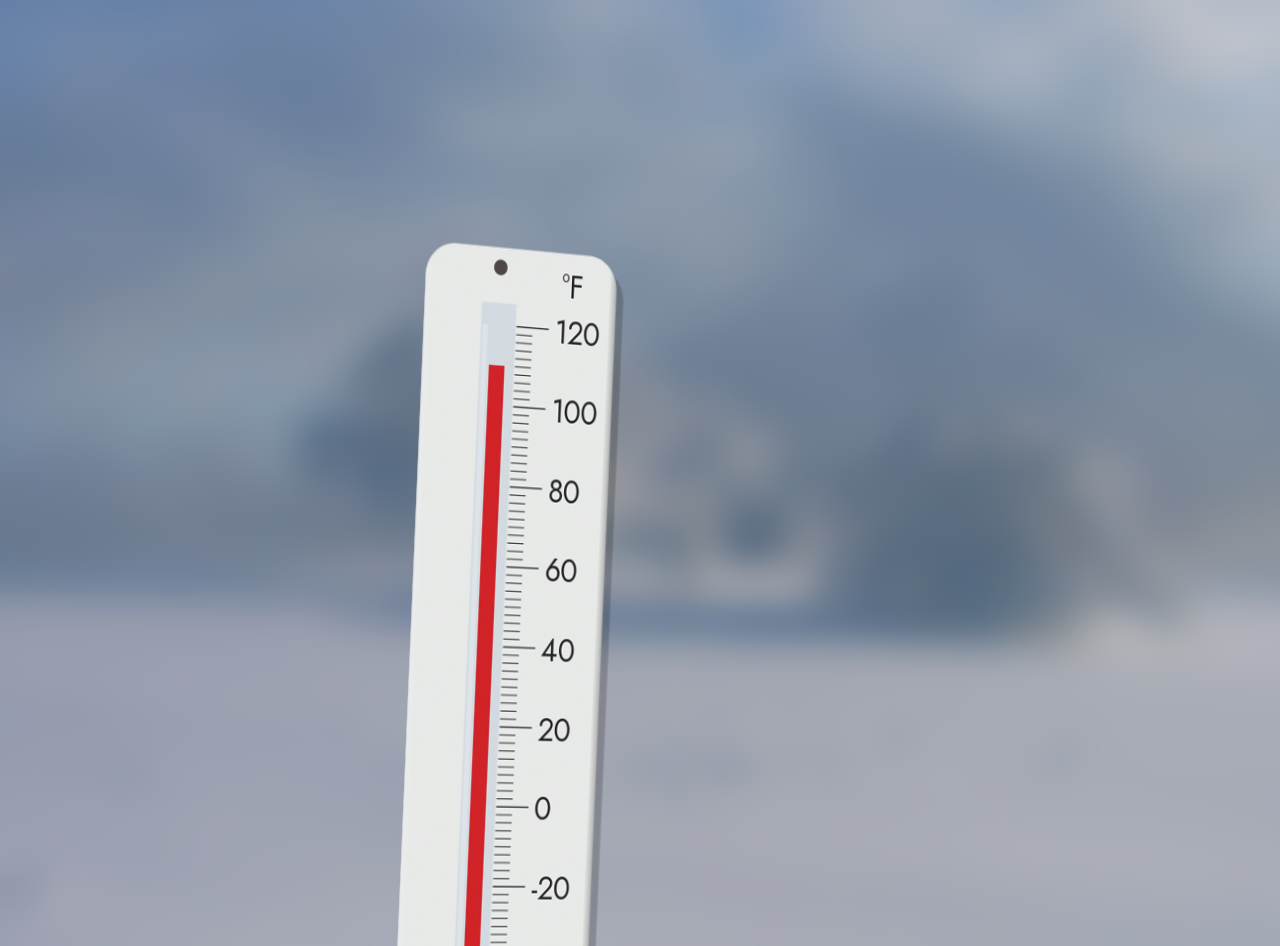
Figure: 110 °F
